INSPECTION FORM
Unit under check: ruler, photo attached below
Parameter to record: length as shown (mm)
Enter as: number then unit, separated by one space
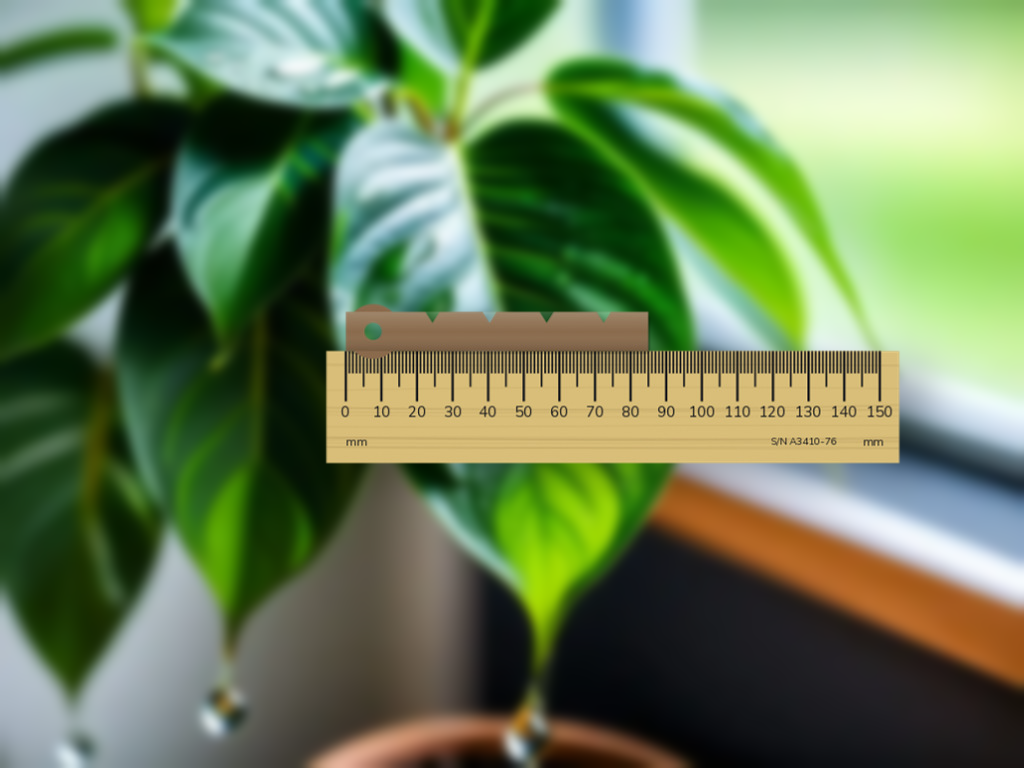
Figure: 85 mm
